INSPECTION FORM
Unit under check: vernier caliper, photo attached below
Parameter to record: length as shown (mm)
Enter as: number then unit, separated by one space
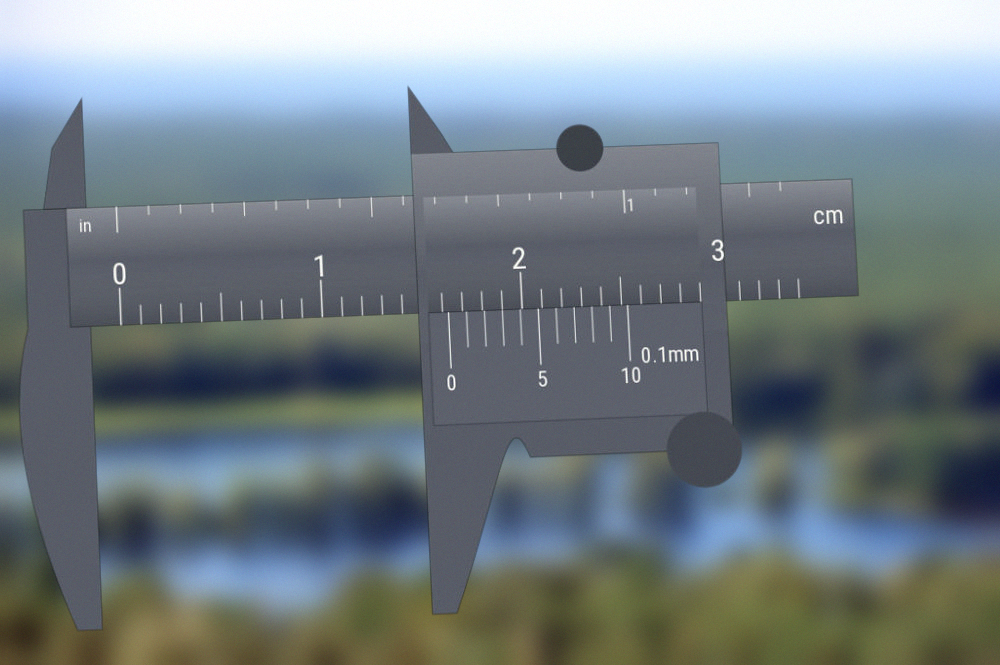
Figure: 16.3 mm
